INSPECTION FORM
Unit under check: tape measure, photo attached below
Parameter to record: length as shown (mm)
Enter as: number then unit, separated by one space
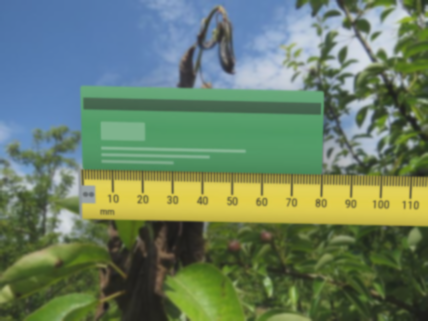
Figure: 80 mm
